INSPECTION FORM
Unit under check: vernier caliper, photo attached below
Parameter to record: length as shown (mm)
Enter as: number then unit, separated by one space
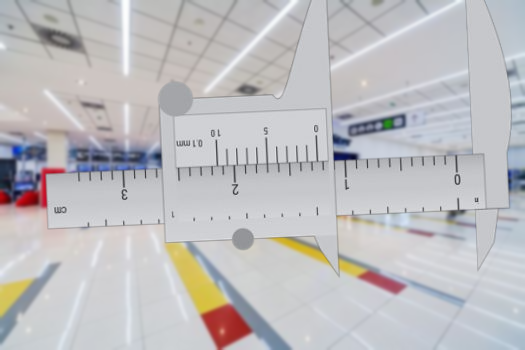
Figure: 12.5 mm
